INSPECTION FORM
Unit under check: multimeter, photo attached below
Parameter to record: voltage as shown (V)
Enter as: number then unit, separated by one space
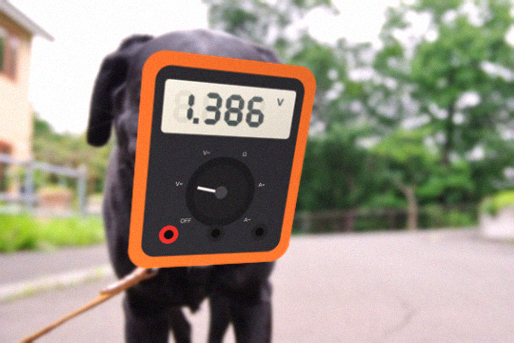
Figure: 1.386 V
